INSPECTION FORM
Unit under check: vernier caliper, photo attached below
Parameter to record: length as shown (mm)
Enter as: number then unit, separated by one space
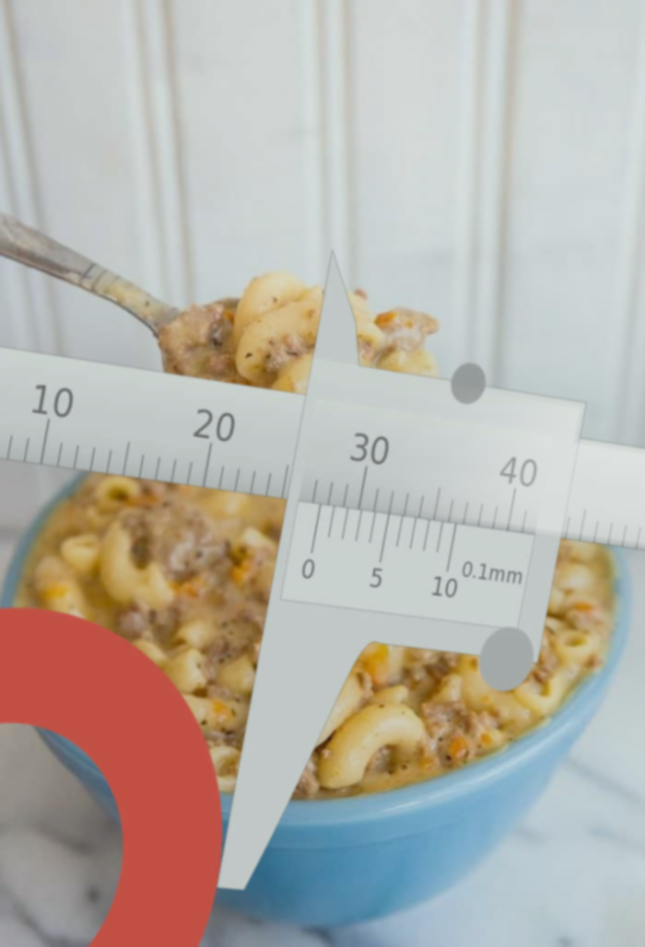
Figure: 27.5 mm
